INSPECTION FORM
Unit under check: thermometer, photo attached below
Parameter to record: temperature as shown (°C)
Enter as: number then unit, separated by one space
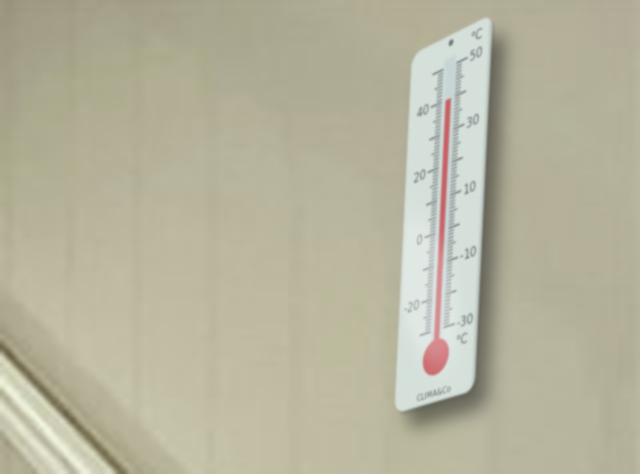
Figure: 40 °C
